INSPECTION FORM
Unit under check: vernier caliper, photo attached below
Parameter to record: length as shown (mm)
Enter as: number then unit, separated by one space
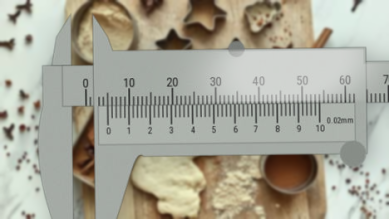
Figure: 5.0 mm
